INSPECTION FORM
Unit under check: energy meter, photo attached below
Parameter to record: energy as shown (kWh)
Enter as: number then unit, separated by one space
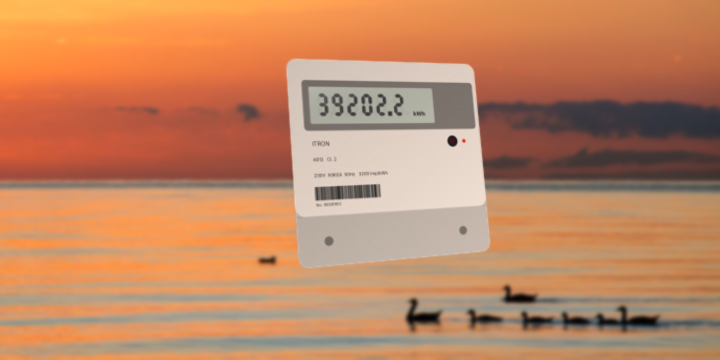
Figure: 39202.2 kWh
